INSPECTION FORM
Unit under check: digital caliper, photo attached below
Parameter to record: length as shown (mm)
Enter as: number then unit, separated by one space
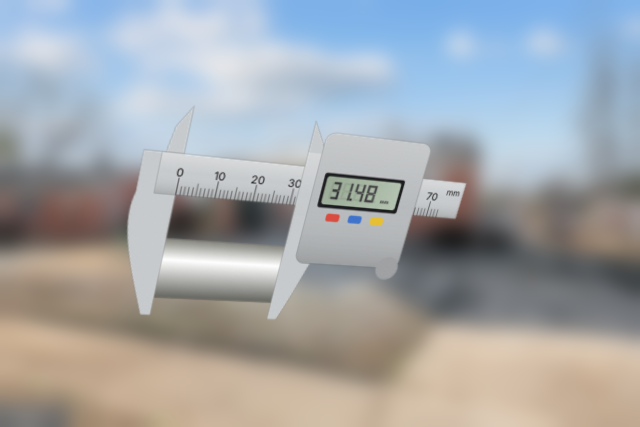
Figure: 31.48 mm
